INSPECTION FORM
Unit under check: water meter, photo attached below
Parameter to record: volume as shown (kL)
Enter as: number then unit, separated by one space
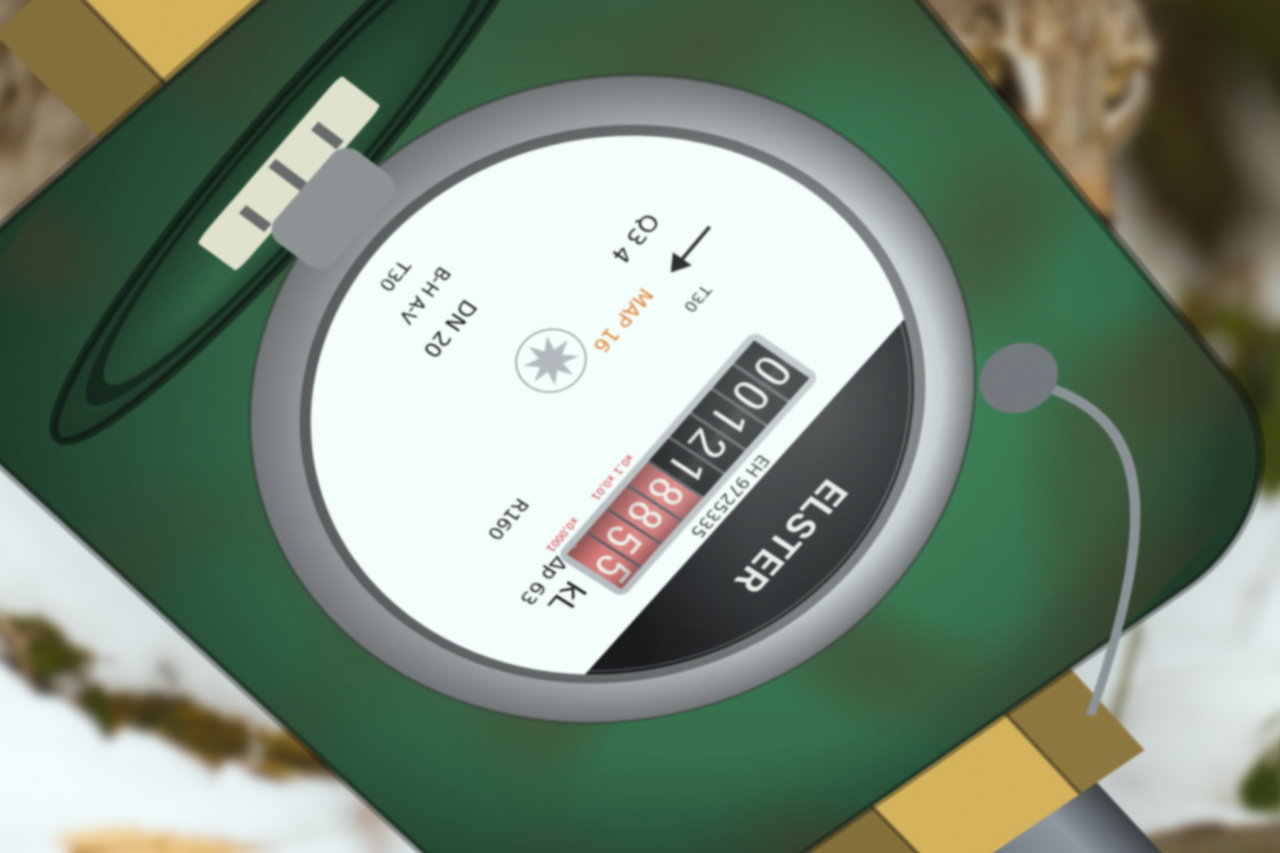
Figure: 121.8855 kL
